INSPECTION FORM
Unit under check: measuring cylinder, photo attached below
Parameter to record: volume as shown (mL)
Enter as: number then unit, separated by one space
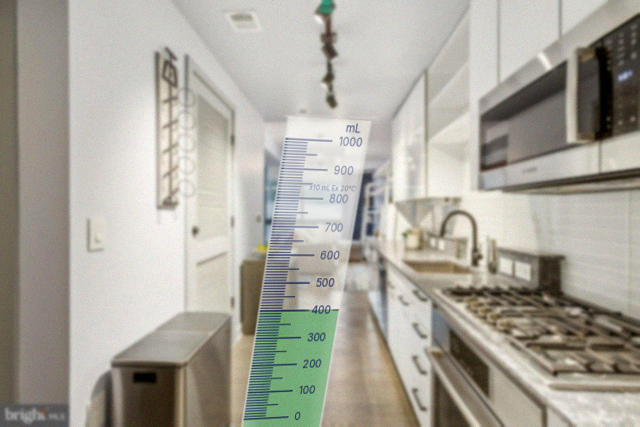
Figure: 400 mL
